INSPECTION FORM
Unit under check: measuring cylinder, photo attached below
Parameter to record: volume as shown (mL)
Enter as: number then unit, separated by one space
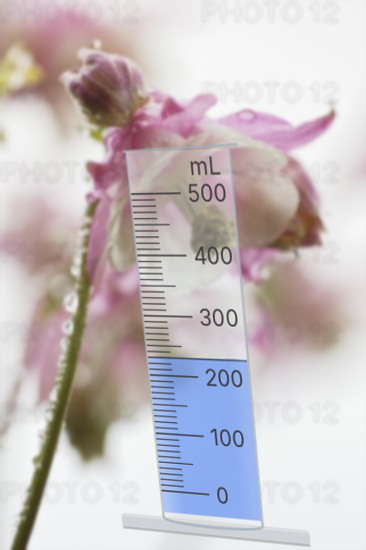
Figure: 230 mL
